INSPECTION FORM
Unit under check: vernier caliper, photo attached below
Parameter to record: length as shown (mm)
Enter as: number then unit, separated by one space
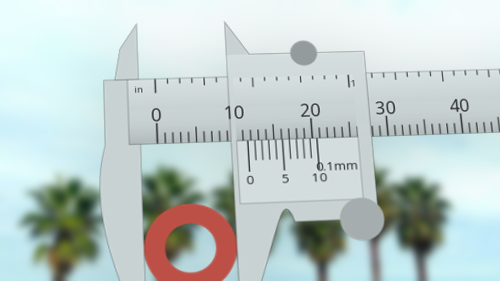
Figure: 11.6 mm
